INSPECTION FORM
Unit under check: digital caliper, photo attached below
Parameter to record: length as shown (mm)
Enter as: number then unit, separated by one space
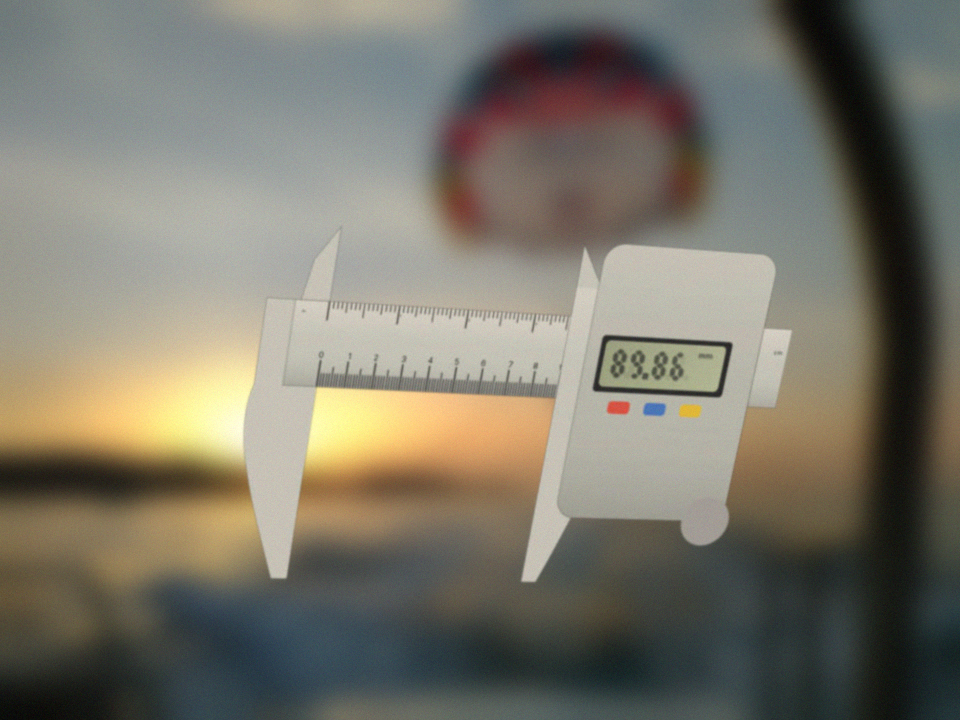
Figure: 89.86 mm
